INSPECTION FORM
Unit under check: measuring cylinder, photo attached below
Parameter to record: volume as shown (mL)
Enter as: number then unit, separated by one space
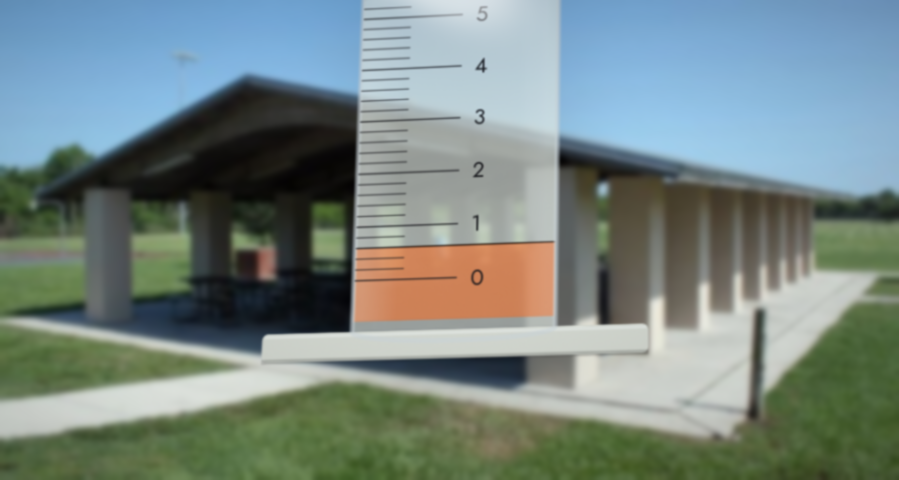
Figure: 0.6 mL
